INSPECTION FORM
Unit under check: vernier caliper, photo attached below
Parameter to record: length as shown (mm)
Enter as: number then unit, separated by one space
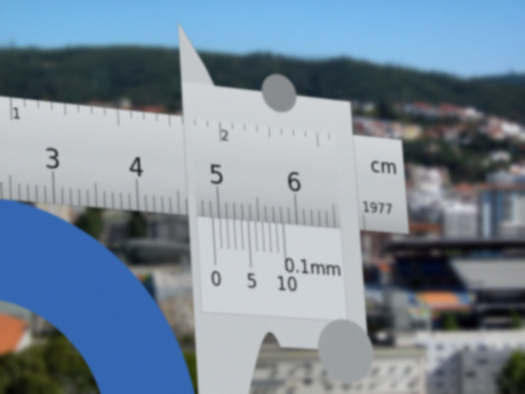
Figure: 49.2 mm
